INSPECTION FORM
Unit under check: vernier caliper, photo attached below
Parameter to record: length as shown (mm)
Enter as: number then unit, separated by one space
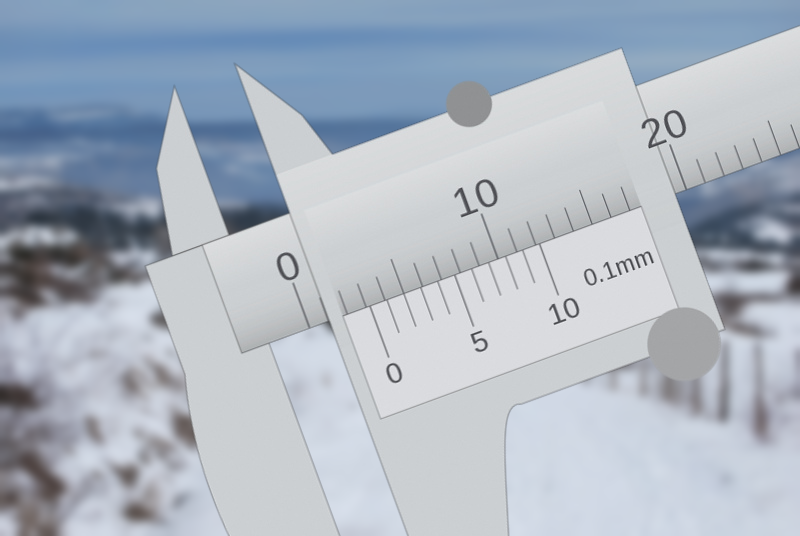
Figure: 3.2 mm
